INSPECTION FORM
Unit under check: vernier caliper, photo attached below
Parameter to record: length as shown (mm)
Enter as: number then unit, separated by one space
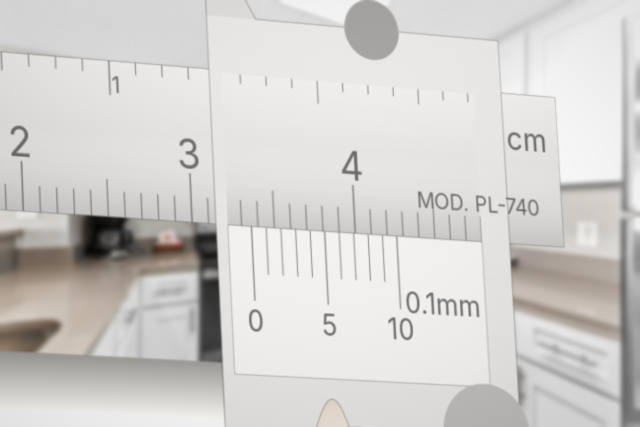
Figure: 33.6 mm
